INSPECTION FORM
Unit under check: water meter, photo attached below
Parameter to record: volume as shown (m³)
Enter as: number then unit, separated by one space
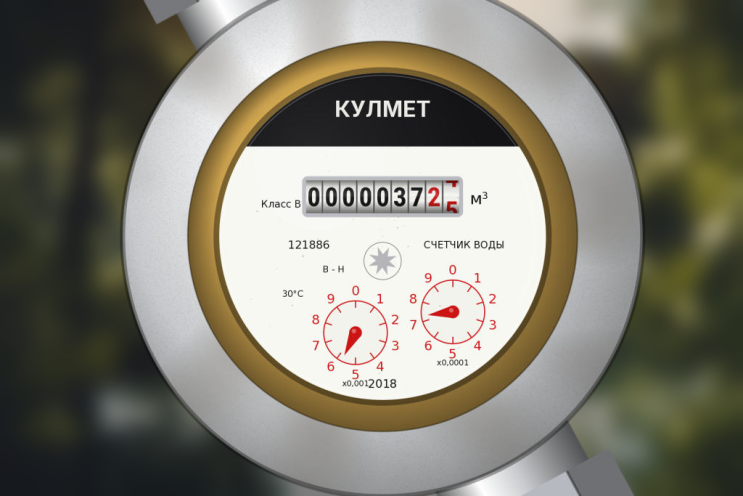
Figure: 37.2457 m³
